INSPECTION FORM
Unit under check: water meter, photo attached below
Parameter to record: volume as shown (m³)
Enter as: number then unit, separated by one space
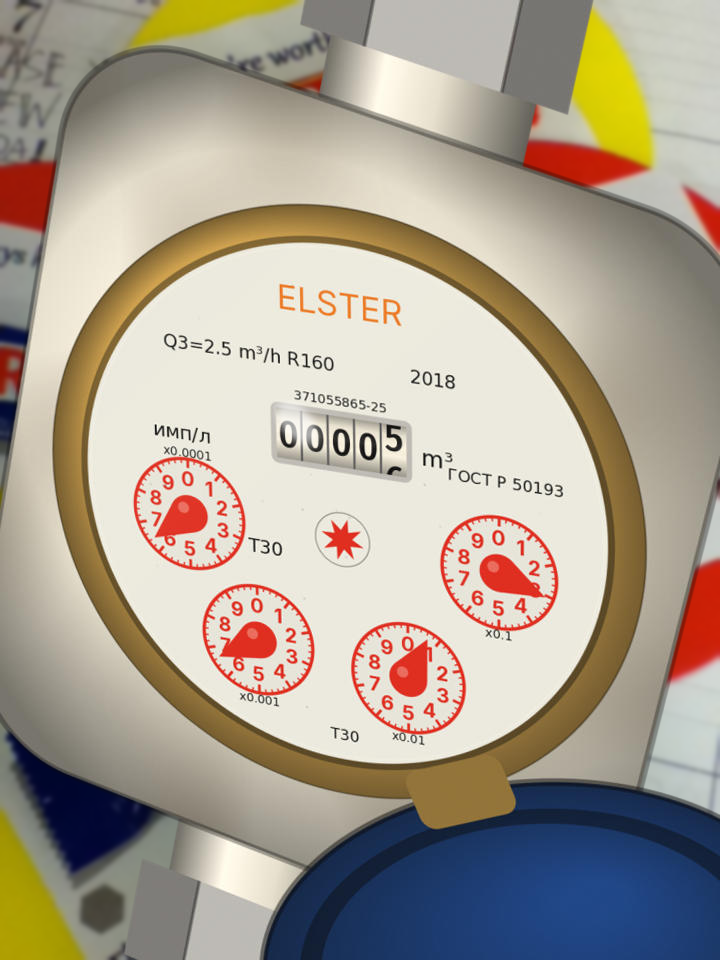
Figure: 5.3066 m³
